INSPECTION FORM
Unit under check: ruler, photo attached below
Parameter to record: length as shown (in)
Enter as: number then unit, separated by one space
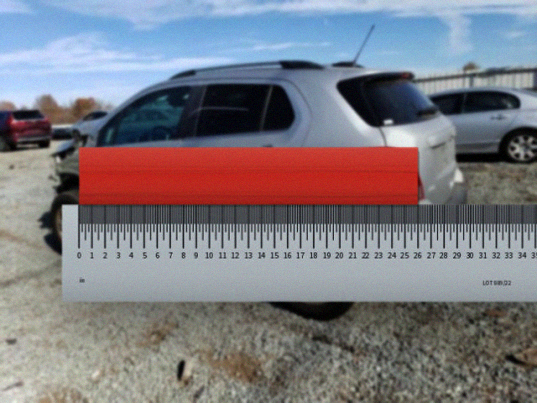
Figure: 26 in
